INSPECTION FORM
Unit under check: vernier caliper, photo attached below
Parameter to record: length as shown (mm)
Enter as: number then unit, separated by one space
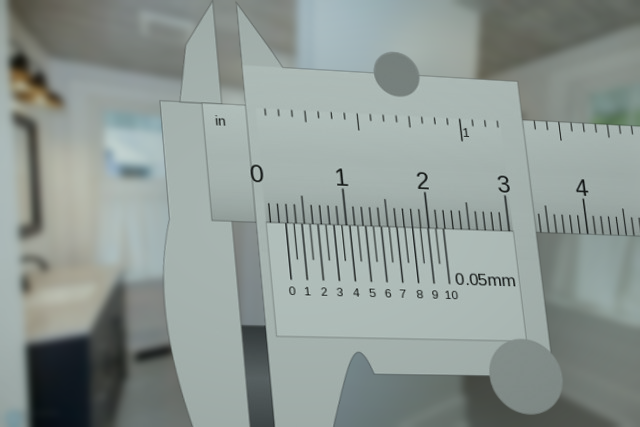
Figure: 2.8 mm
